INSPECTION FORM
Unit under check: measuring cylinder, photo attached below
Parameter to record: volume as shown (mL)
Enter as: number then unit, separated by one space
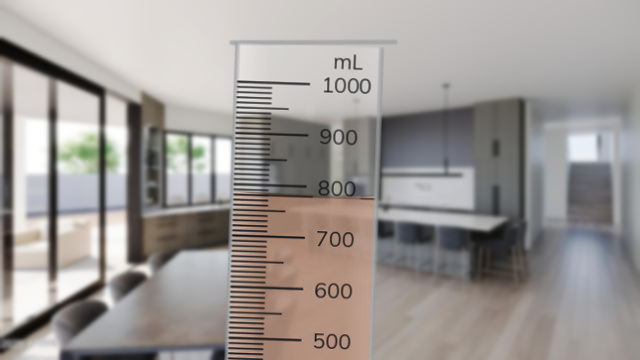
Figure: 780 mL
